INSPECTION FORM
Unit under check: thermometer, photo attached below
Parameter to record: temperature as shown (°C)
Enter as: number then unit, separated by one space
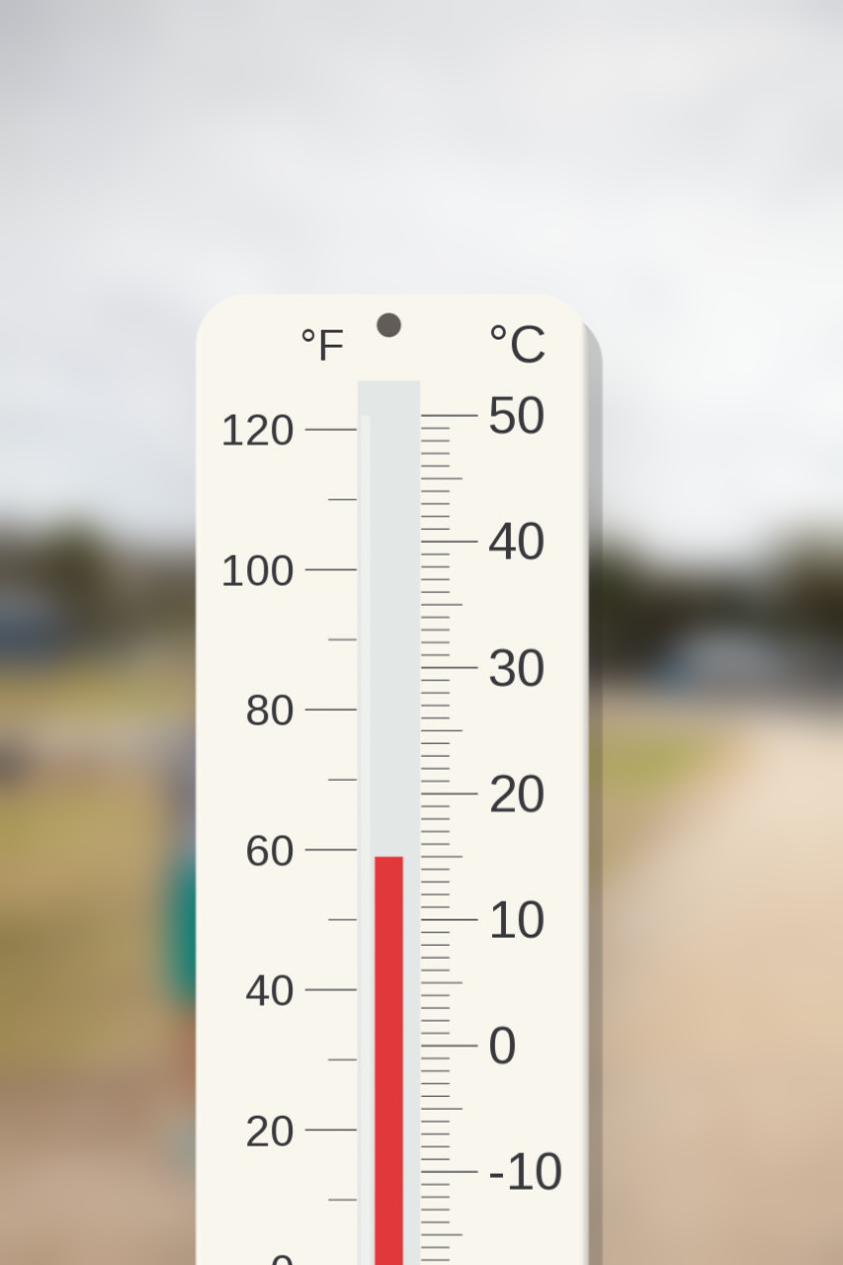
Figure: 15 °C
